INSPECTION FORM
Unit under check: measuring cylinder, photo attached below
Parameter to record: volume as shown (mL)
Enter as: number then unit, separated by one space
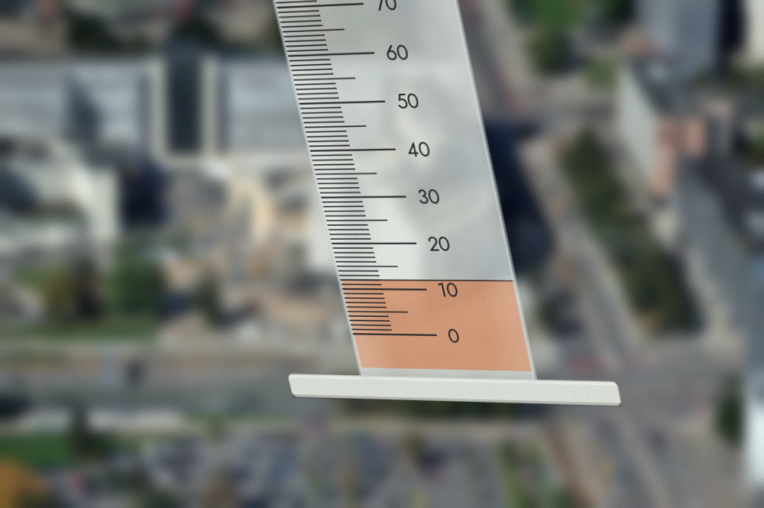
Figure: 12 mL
